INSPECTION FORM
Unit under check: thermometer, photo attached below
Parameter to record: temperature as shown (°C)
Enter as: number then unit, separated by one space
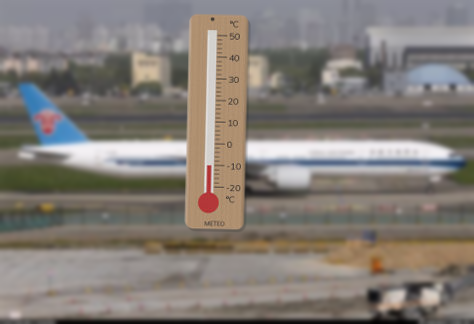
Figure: -10 °C
